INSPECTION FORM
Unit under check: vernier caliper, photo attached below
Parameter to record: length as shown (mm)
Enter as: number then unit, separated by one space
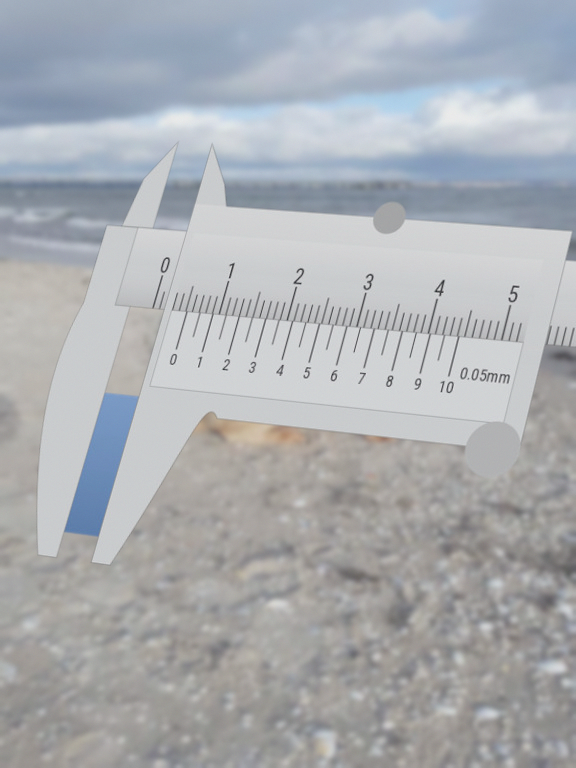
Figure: 5.2 mm
